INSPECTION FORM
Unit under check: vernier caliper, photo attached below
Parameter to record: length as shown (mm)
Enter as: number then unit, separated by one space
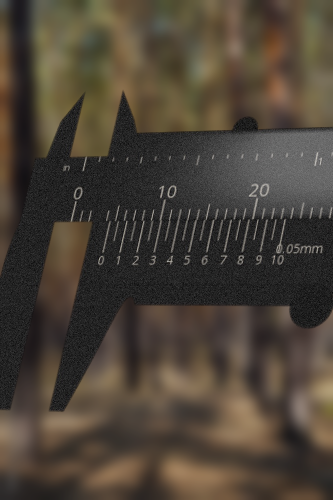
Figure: 4.4 mm
